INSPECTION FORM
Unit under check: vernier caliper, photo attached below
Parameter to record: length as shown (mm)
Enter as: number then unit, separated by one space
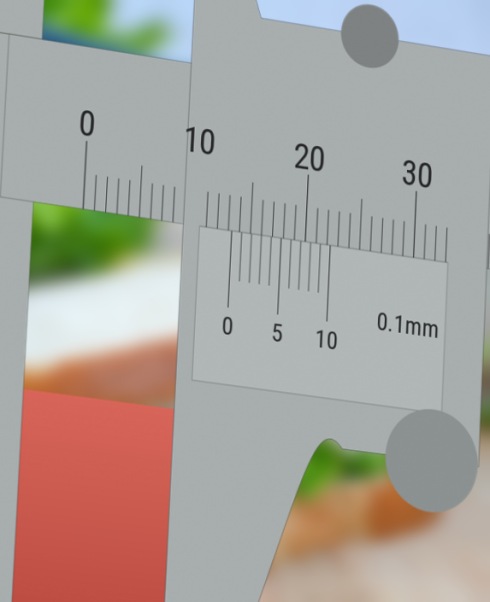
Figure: 13.3 mm
